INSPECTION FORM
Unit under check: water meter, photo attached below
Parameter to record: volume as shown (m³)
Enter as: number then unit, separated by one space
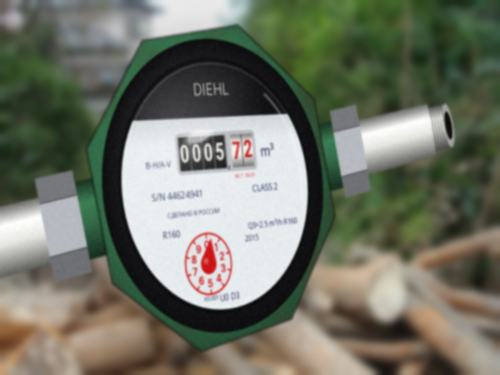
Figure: 5.720 m³
